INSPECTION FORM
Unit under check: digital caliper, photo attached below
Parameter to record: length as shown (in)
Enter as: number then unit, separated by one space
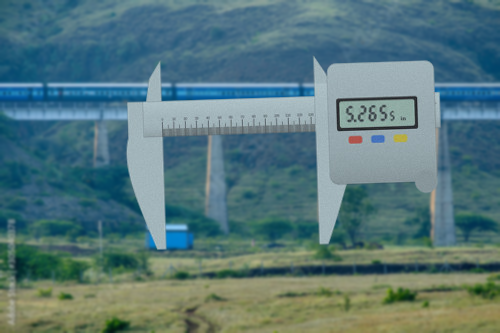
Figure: 5.2655 in
